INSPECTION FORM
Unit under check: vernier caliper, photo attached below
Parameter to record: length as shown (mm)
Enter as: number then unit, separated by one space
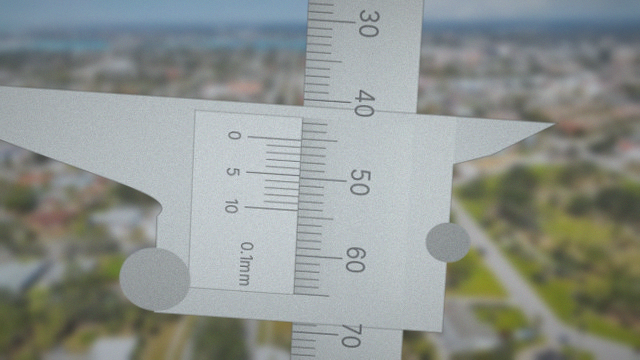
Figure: 45.2 mm
